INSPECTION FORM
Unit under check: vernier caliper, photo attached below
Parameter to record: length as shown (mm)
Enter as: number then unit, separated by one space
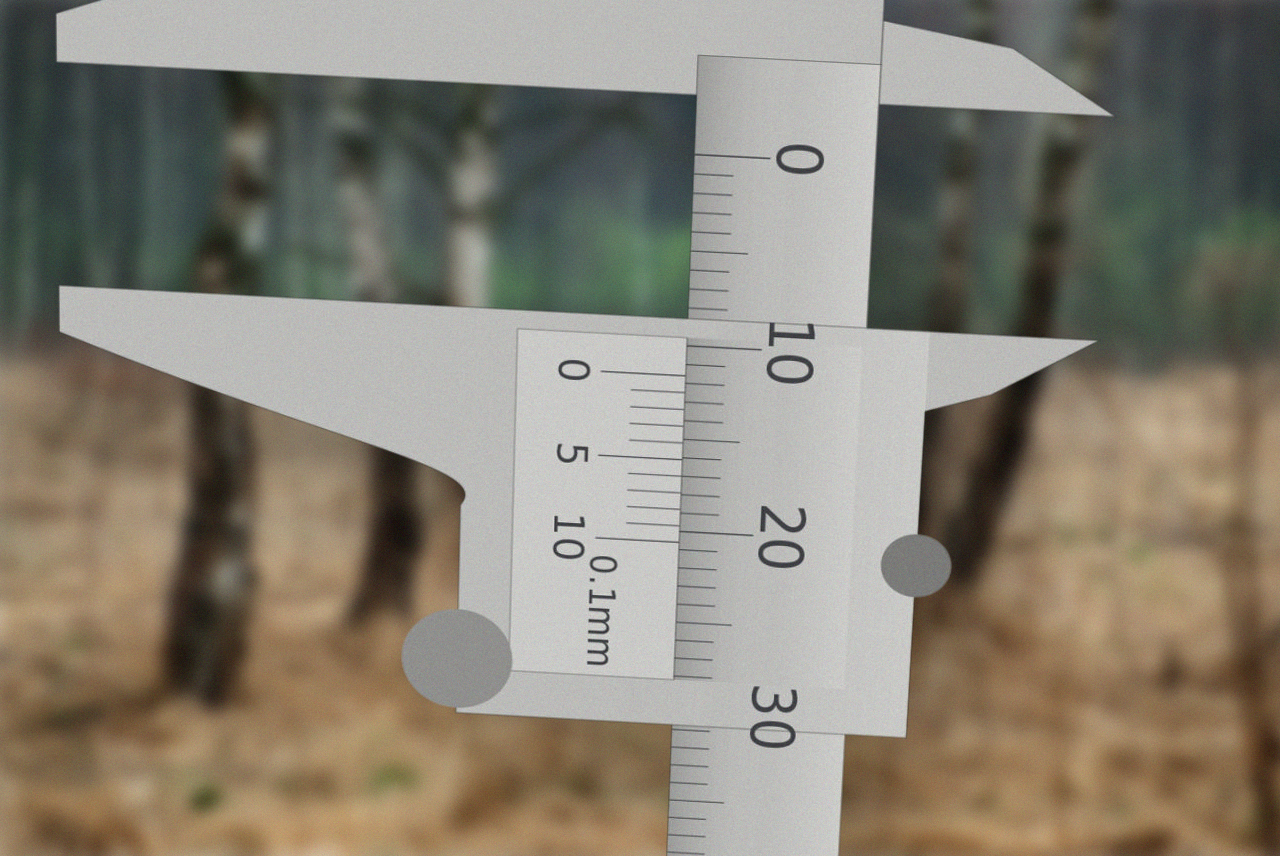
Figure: 11.6 mm
